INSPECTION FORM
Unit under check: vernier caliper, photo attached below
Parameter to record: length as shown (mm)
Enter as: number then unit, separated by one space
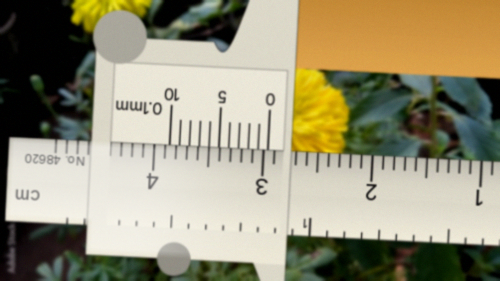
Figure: 29.6 mm
